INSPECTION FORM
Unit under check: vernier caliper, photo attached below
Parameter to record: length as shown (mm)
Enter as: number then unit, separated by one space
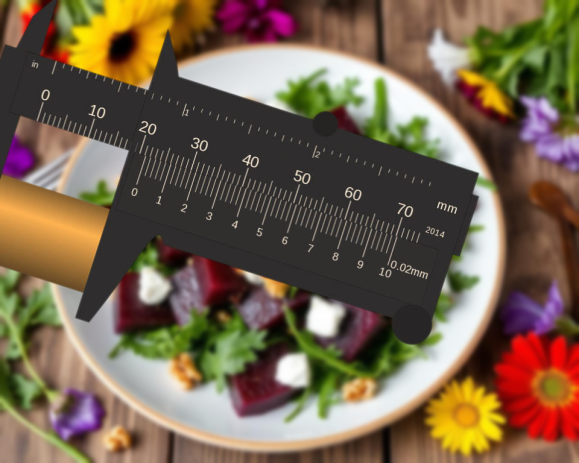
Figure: 21.2 mm
